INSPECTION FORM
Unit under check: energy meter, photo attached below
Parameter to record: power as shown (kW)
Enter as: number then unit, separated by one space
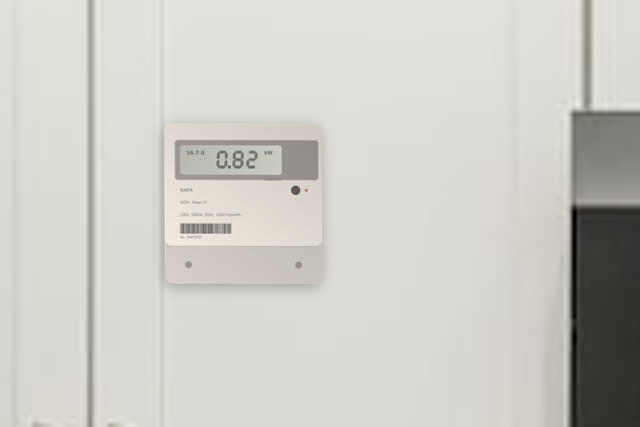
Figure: 0.82 kW
